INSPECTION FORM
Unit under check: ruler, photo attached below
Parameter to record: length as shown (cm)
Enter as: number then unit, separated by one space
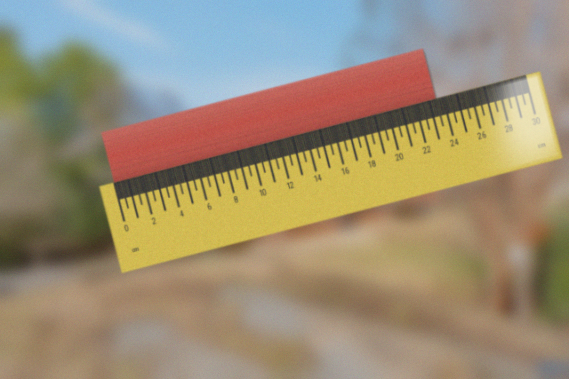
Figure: 23.5 cm
